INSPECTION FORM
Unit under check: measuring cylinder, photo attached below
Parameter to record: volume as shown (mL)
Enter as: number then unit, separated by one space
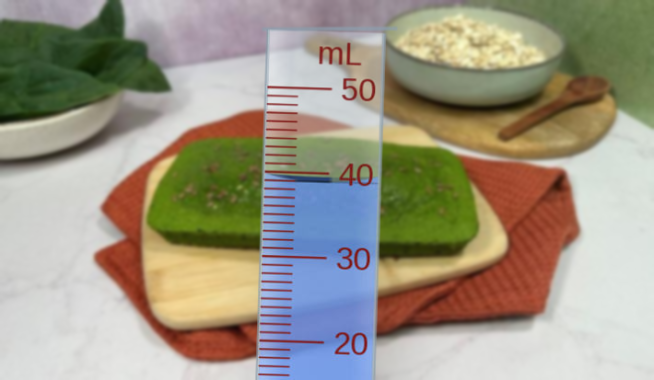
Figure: 39 mL
